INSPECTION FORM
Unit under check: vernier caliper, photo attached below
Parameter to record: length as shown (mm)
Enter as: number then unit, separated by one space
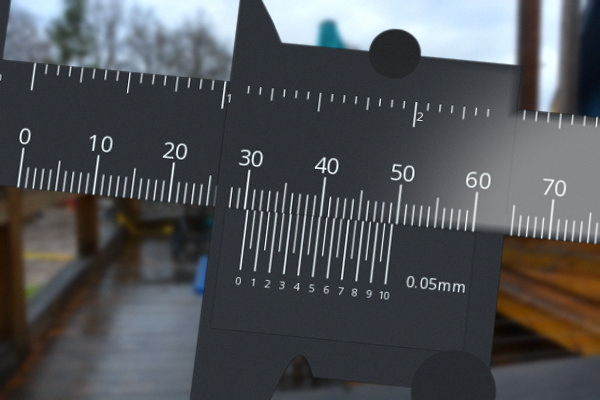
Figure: 30.4 mm
